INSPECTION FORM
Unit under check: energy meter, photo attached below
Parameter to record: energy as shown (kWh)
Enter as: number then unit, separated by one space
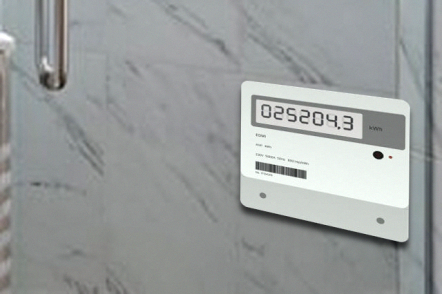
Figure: 25204.3 kWh
